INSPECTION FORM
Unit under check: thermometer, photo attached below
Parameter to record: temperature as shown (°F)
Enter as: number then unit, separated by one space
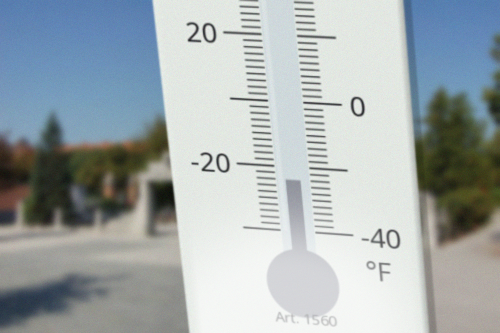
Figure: -24 °F
